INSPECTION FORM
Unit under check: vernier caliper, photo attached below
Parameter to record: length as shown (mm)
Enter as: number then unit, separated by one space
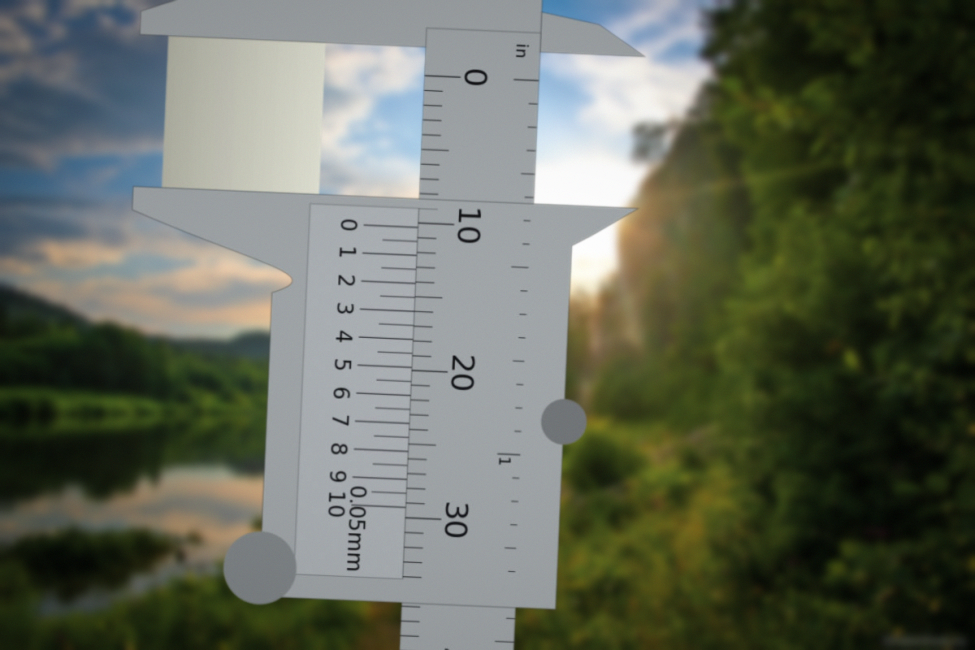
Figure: 10.3 mm
